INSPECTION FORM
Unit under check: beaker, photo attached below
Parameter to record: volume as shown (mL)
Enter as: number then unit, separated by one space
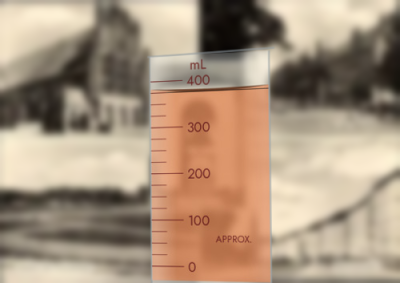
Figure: 375 mL
